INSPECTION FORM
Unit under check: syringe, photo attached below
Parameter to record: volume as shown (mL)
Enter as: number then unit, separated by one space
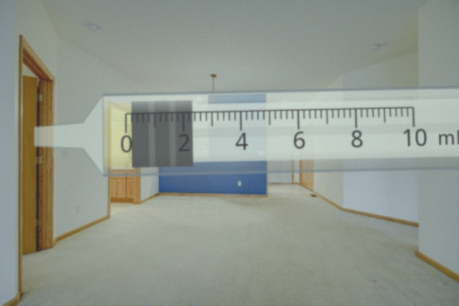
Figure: 0.2 mL
